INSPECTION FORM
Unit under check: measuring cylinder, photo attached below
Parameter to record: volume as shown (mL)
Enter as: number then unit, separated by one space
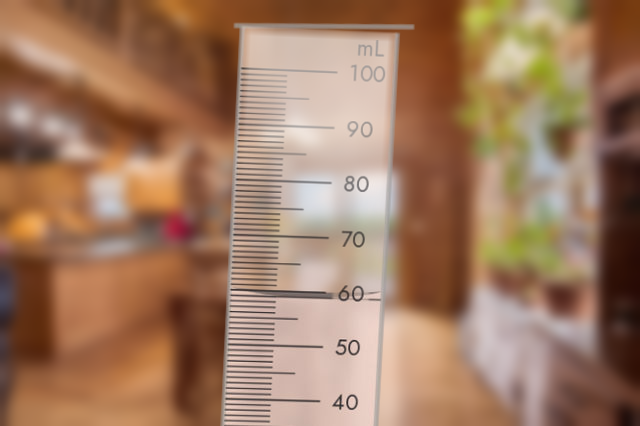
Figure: 59 mL
